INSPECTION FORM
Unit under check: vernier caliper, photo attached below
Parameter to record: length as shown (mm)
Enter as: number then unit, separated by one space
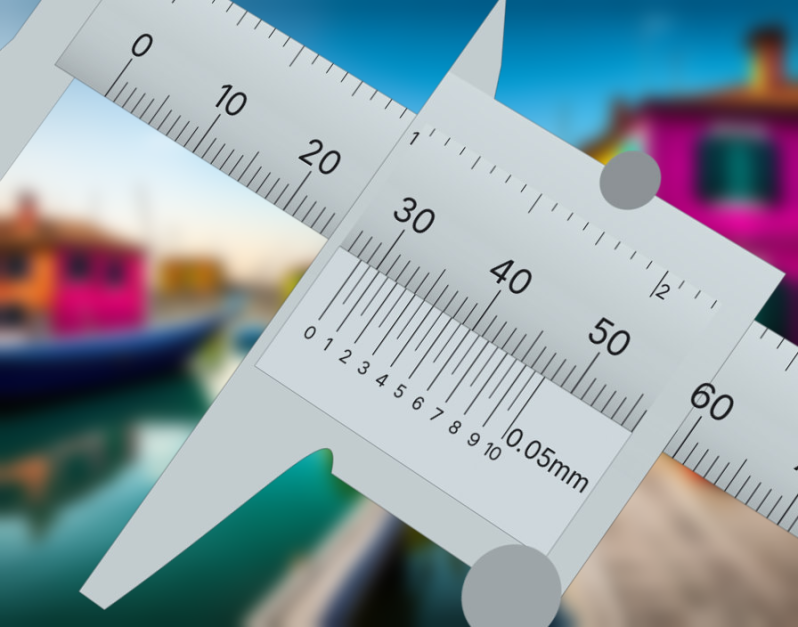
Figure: 28.4 mm
